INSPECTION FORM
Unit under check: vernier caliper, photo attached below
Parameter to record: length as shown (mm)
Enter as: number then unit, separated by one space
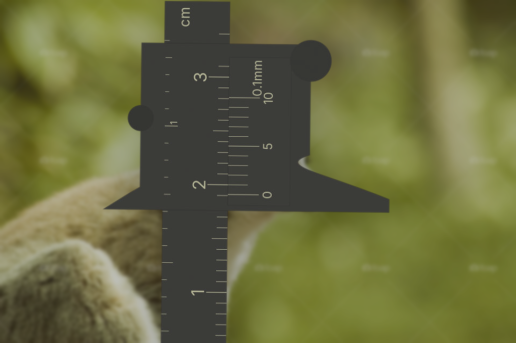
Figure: 19.1 mm
